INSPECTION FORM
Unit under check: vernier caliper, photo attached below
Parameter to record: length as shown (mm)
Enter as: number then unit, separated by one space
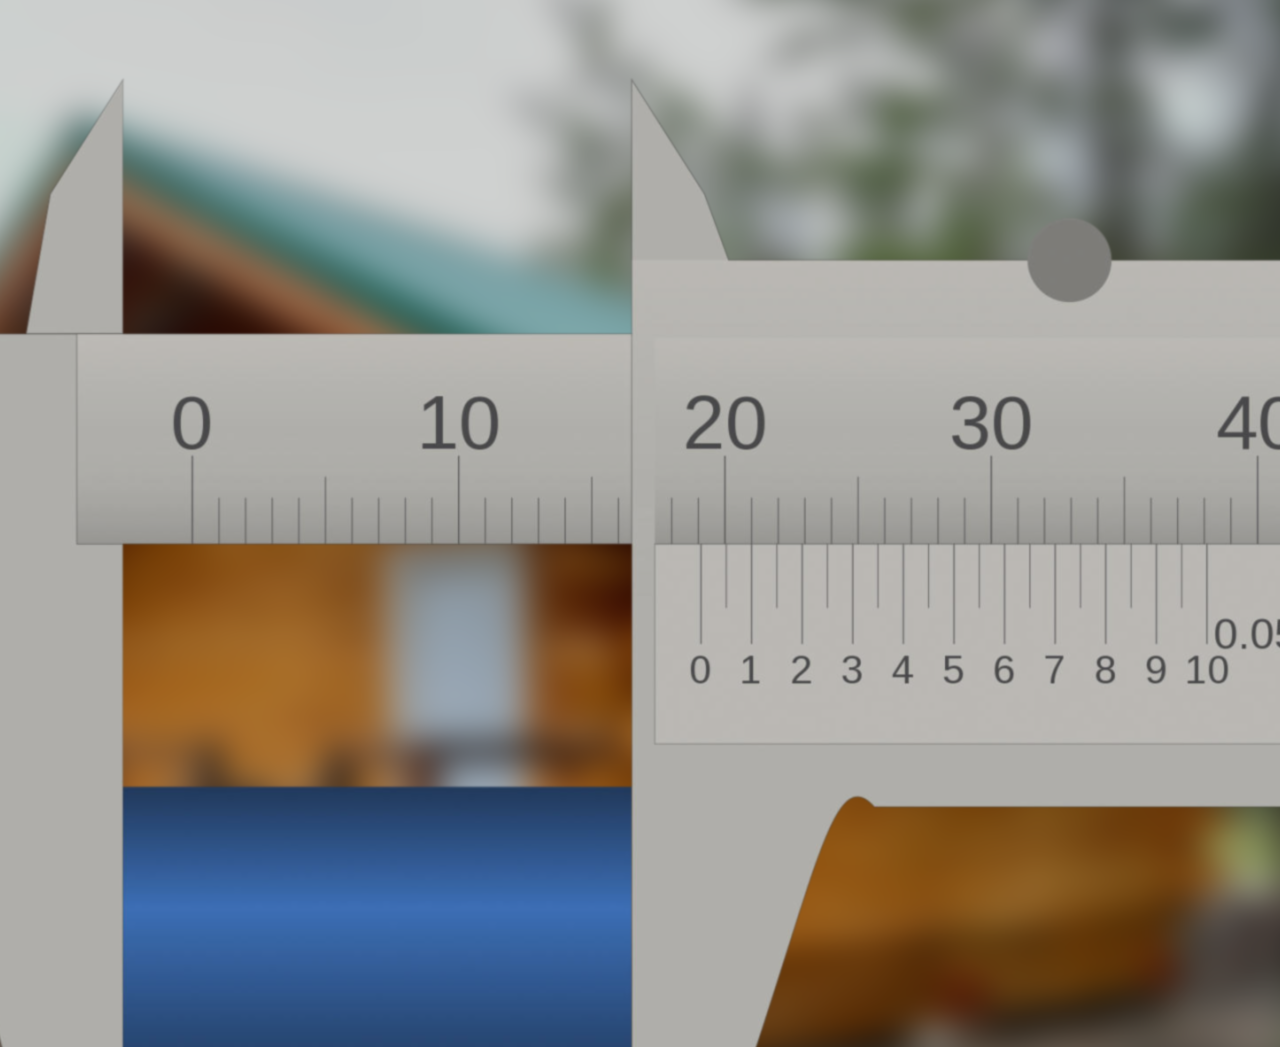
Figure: 19.1 mm
